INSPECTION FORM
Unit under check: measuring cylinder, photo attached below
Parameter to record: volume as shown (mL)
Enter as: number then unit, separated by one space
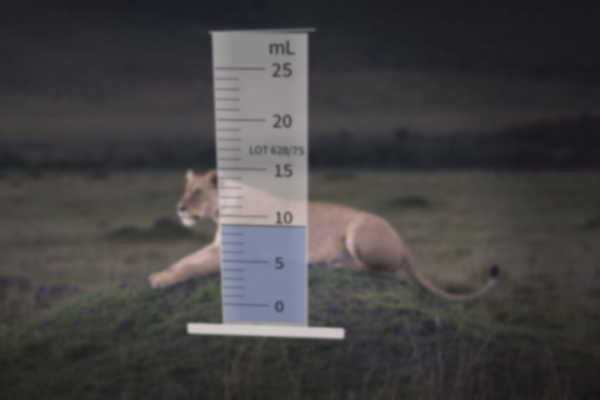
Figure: 9 mL
